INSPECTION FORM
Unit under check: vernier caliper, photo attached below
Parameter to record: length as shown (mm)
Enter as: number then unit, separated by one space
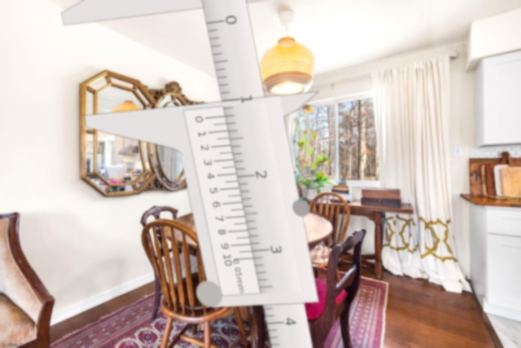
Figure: 12.0 mm
